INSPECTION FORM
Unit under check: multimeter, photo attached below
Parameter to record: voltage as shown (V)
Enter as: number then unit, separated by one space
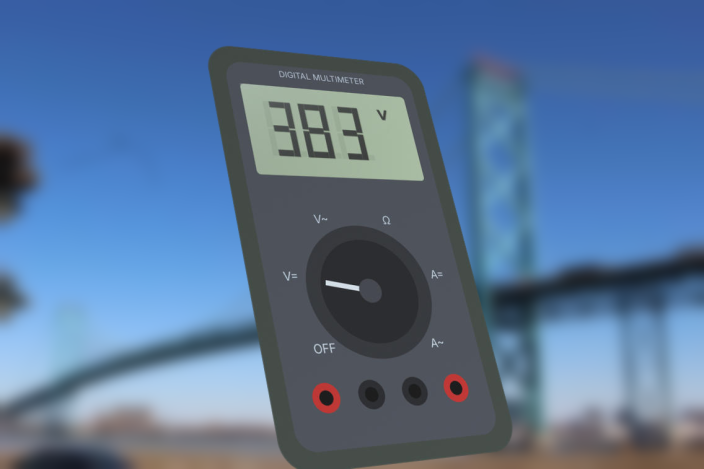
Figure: 383 V
